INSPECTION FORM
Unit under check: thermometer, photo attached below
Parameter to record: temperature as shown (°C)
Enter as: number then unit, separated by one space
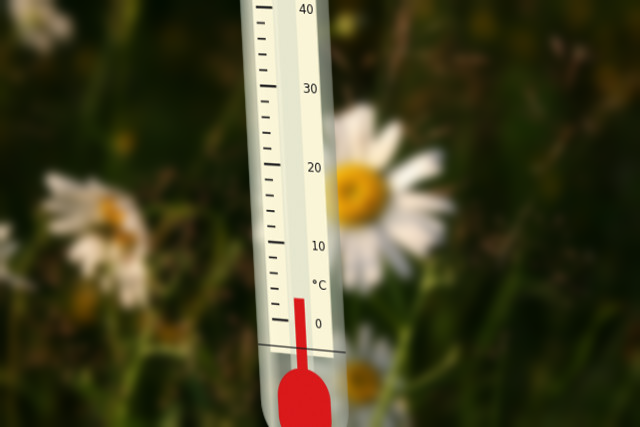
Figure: 3 °C
